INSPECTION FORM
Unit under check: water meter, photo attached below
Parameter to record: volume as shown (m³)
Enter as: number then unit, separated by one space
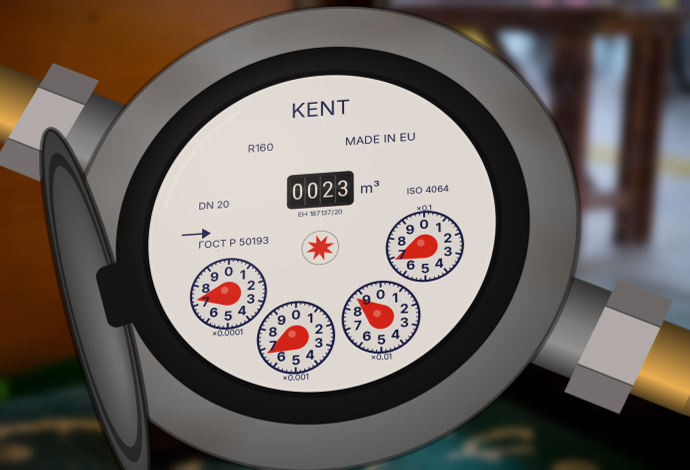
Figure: 23.6867 m³
